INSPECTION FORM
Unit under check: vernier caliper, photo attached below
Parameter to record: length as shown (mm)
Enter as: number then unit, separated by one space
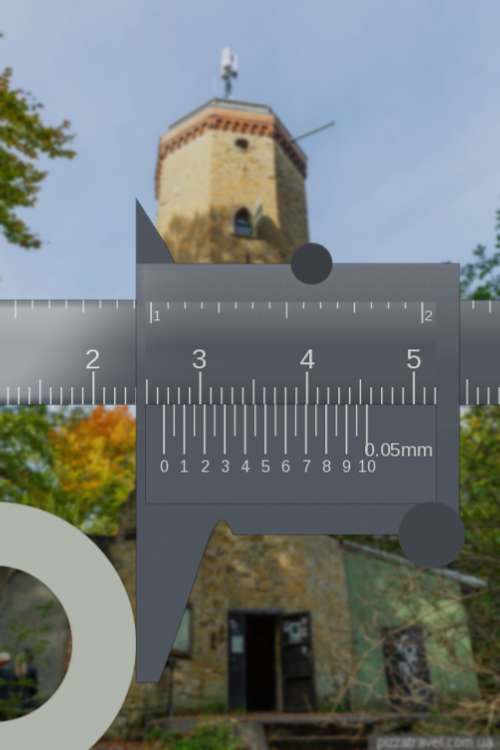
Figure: 26.6 mm
